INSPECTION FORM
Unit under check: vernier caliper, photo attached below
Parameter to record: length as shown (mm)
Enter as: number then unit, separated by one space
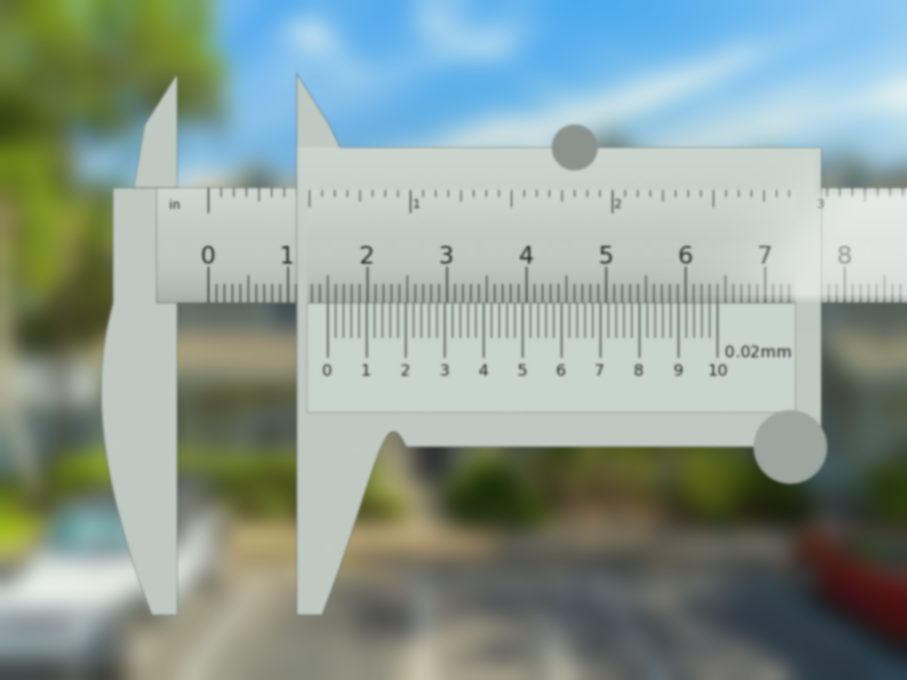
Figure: 15.0 mm
